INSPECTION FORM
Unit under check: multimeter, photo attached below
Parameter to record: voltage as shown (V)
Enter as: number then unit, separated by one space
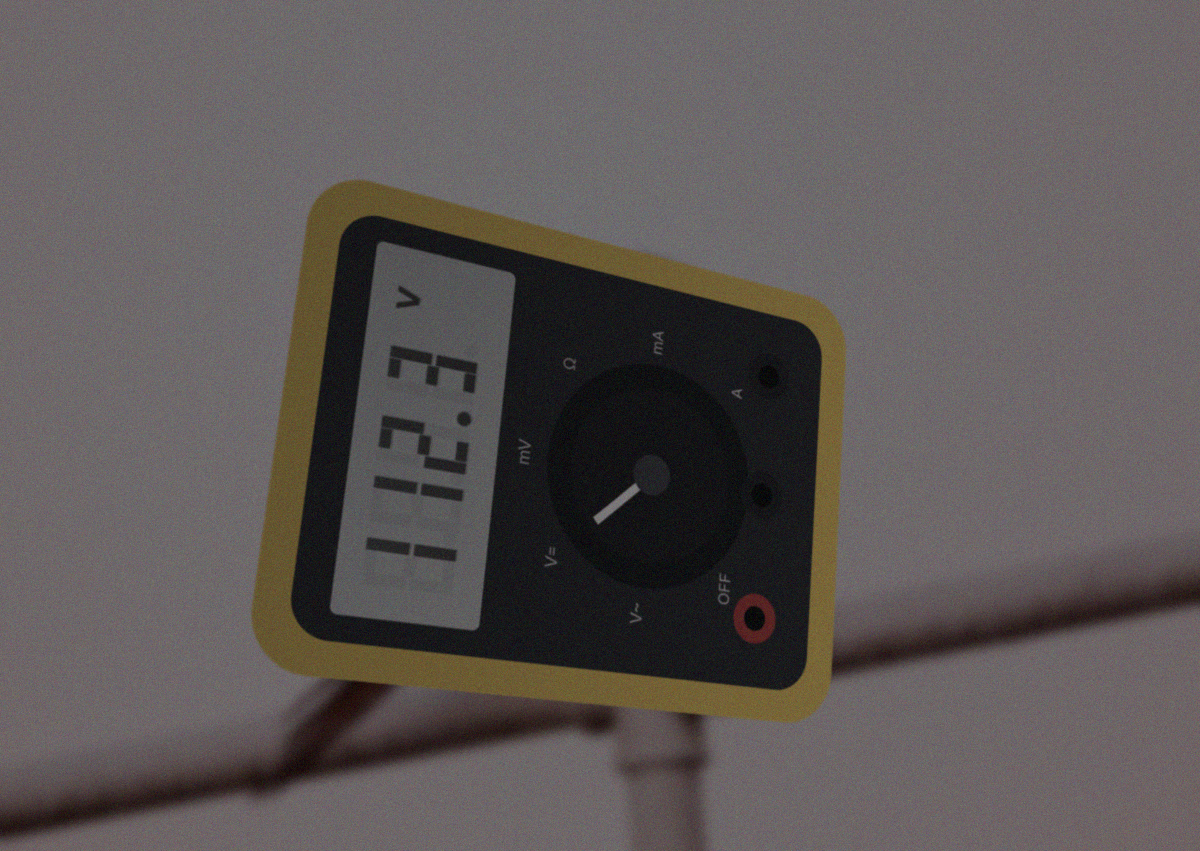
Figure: 112.3 V
